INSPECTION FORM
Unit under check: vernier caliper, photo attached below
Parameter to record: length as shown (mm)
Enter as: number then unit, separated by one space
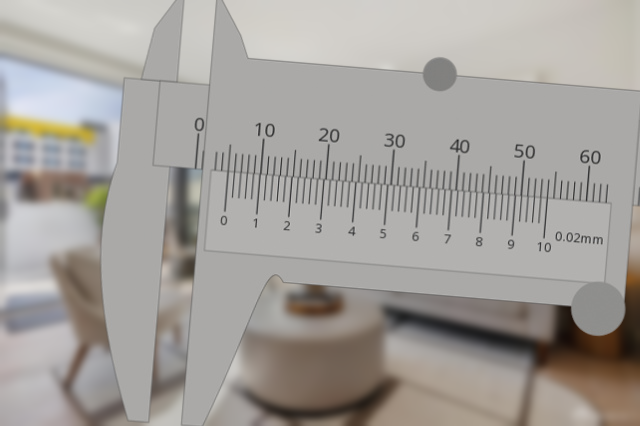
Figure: 5.0 mm
